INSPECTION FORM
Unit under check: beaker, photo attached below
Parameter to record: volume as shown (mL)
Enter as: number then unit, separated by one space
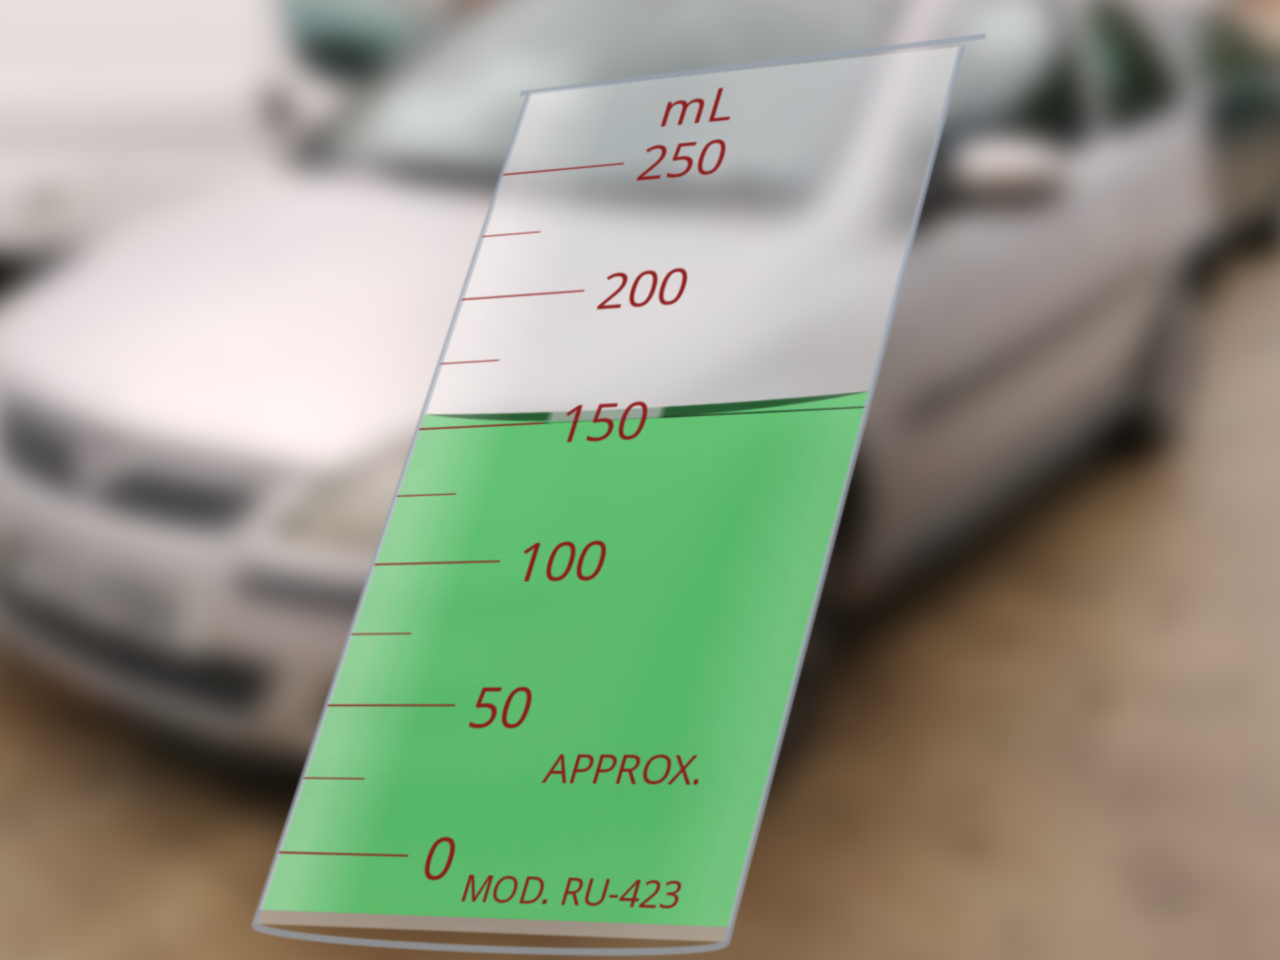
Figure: 150 mL
